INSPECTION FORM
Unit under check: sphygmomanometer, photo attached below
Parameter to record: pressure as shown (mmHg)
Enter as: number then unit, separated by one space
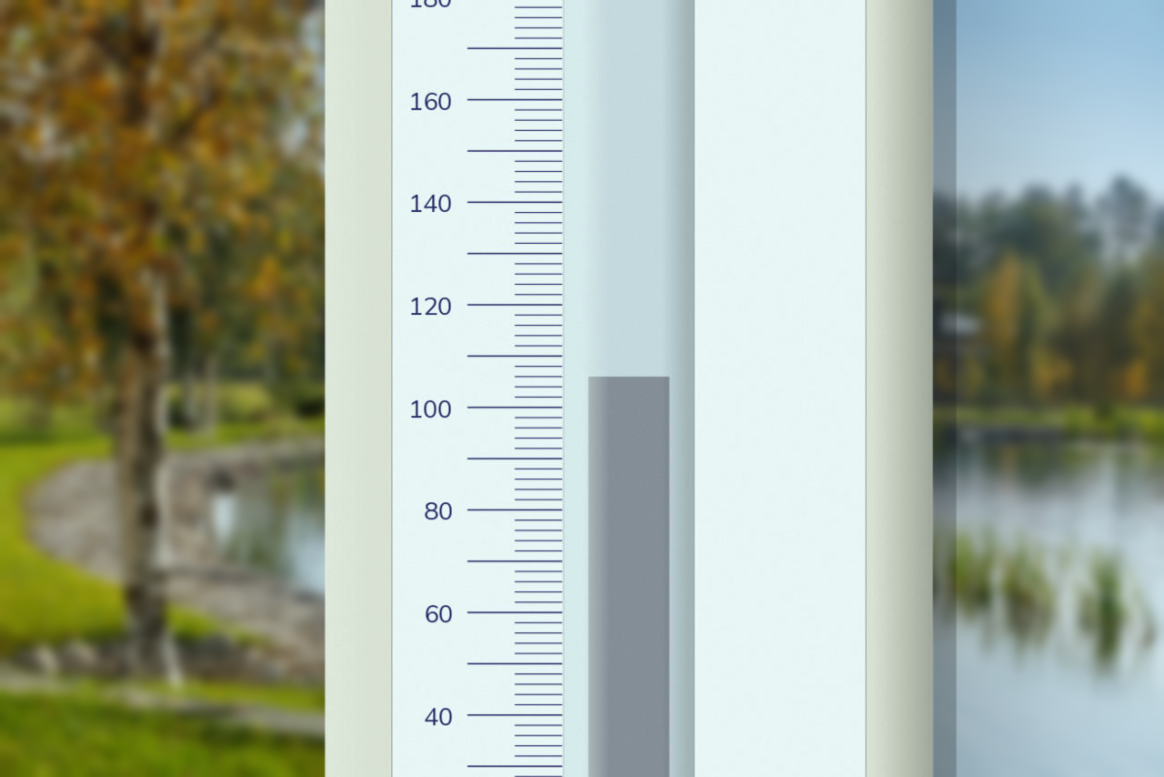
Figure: 106 mmHg
